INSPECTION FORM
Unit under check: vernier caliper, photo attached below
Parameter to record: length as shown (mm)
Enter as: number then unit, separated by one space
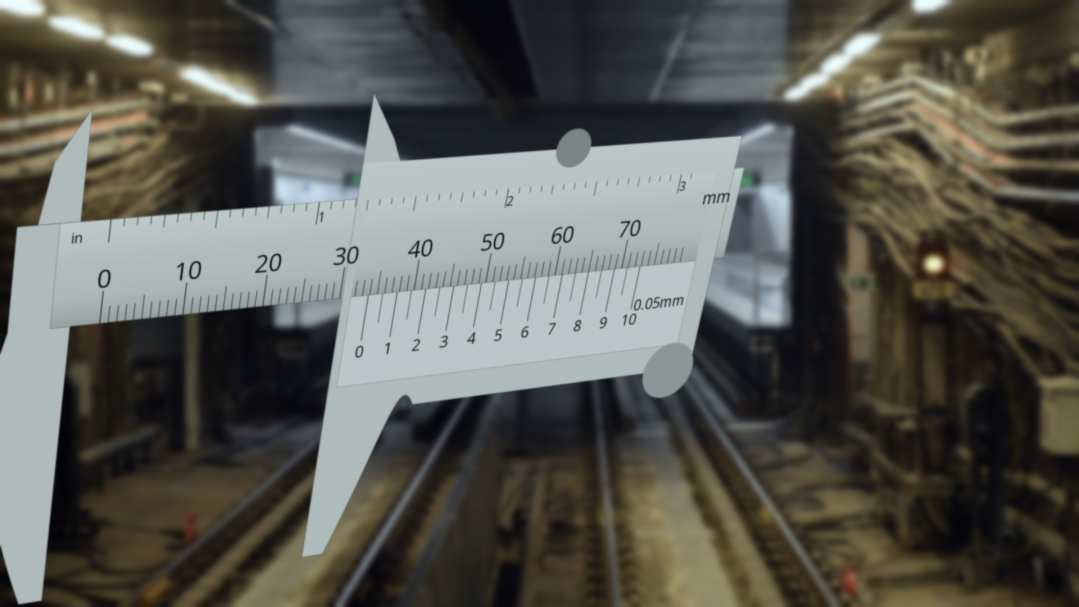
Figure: 33.8 mm
